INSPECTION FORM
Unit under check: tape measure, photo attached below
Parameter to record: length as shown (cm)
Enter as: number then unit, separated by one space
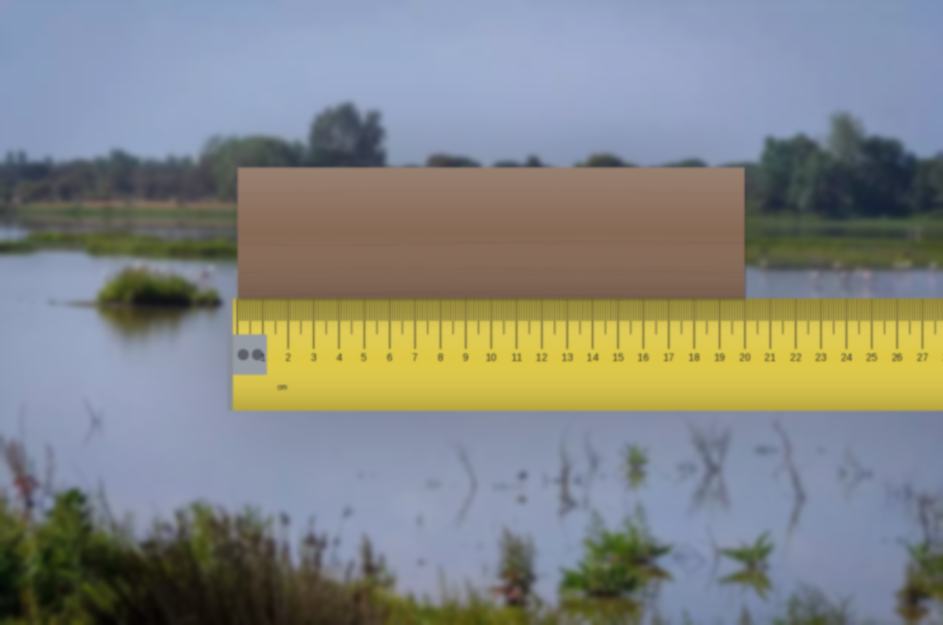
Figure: 20 cm
